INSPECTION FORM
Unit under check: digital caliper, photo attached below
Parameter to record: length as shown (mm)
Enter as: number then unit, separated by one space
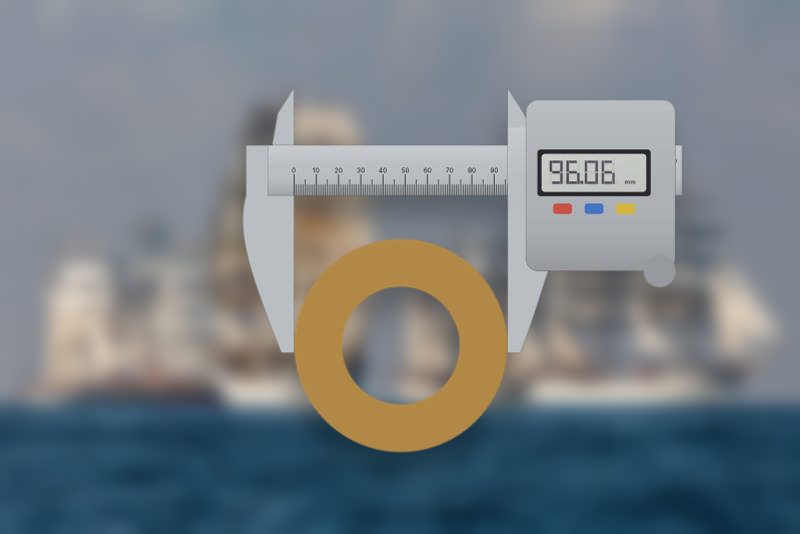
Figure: 96.06 mm
